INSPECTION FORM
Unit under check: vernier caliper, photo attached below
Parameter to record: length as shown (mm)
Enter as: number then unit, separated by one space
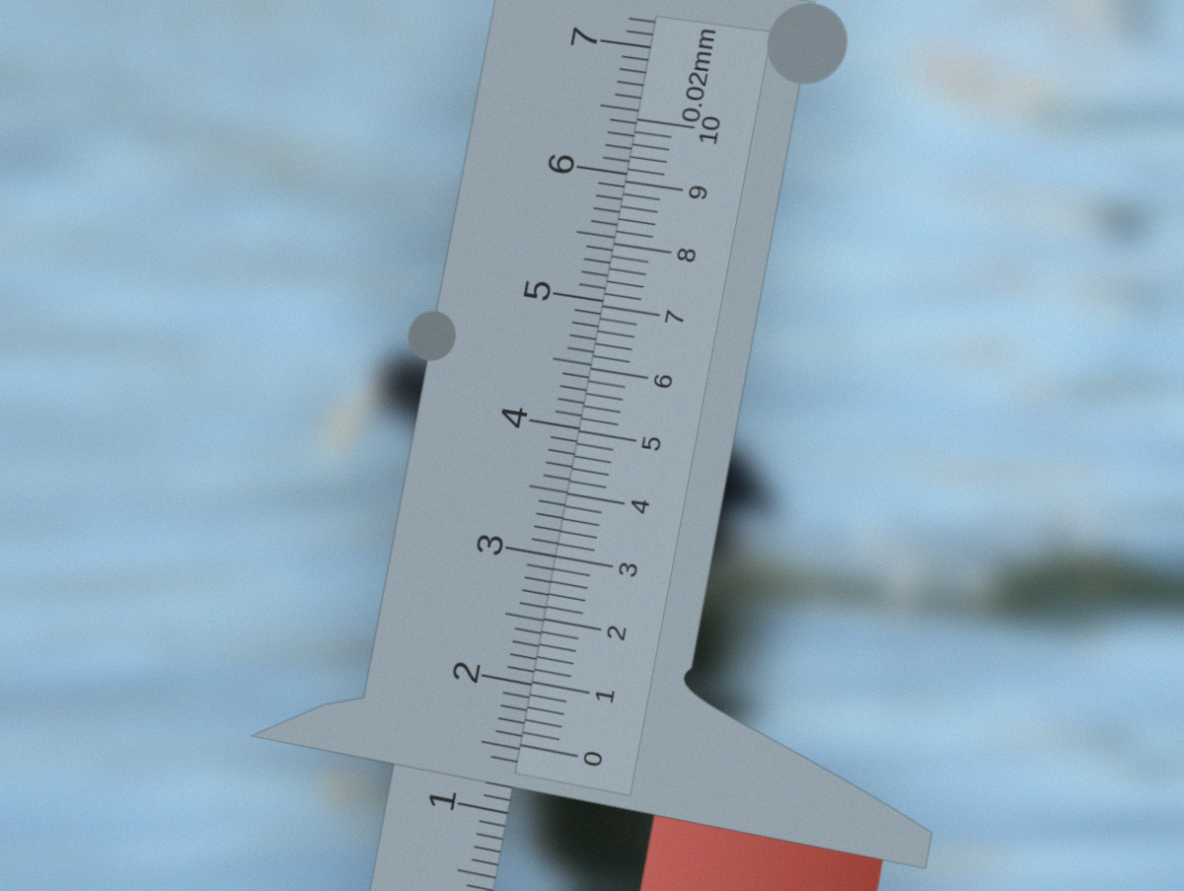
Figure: 15.3 mm
